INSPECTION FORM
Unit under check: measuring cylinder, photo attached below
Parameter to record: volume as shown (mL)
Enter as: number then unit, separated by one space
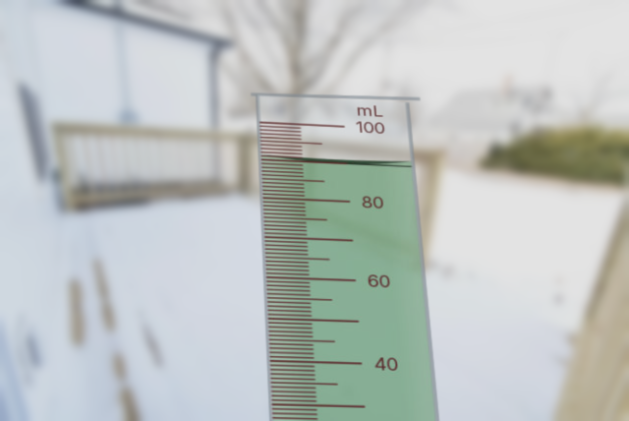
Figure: 90 mL
